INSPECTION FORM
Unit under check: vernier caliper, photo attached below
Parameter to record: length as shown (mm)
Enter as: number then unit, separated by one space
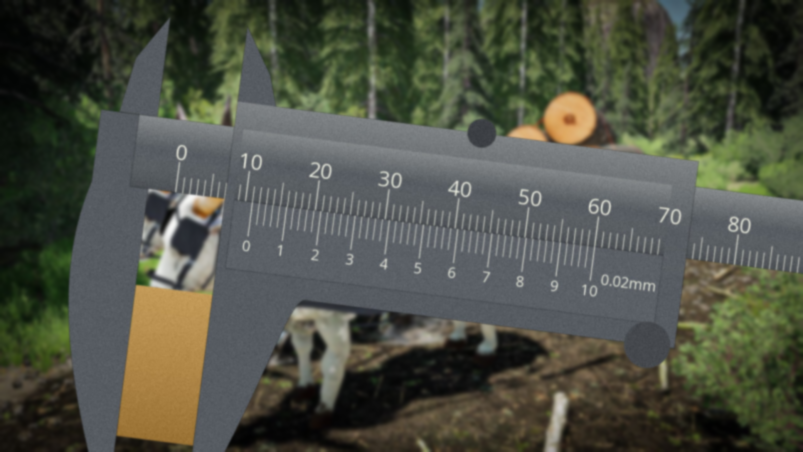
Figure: 11.0 mm
